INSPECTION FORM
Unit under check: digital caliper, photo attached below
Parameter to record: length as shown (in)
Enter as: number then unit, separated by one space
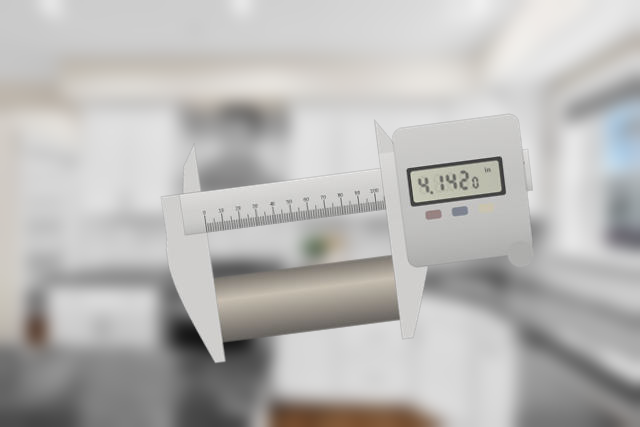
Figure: 4.1420 in
